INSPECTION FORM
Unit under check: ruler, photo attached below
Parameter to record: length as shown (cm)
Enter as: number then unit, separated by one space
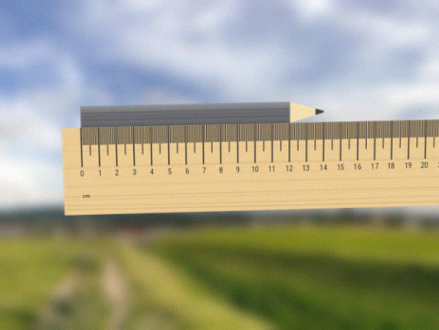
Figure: 14 cm
